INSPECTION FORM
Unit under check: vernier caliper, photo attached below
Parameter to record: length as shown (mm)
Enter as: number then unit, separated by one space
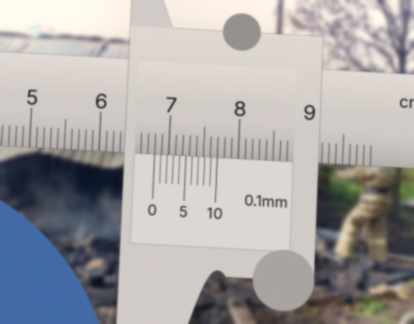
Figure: 68.0 mm
